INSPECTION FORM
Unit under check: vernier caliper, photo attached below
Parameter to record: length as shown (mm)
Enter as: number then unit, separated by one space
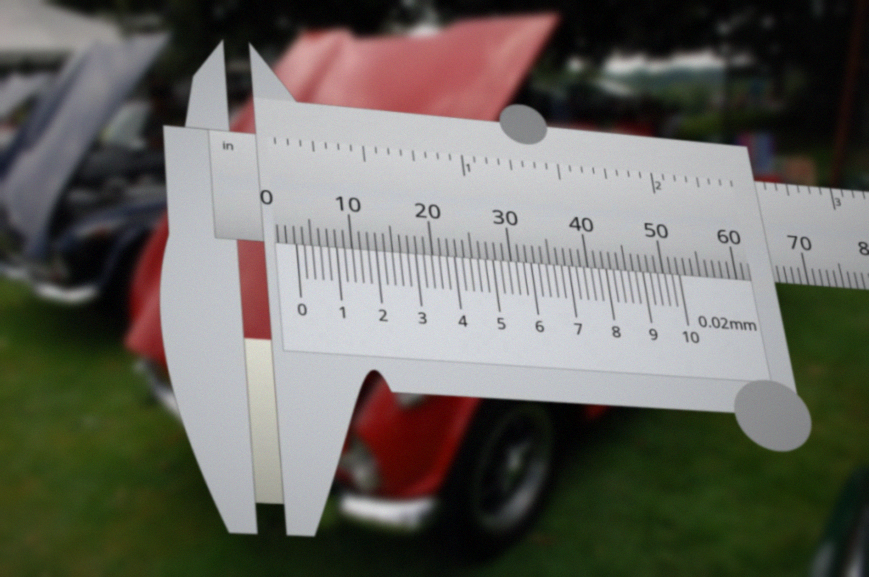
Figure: 3.2 mm
